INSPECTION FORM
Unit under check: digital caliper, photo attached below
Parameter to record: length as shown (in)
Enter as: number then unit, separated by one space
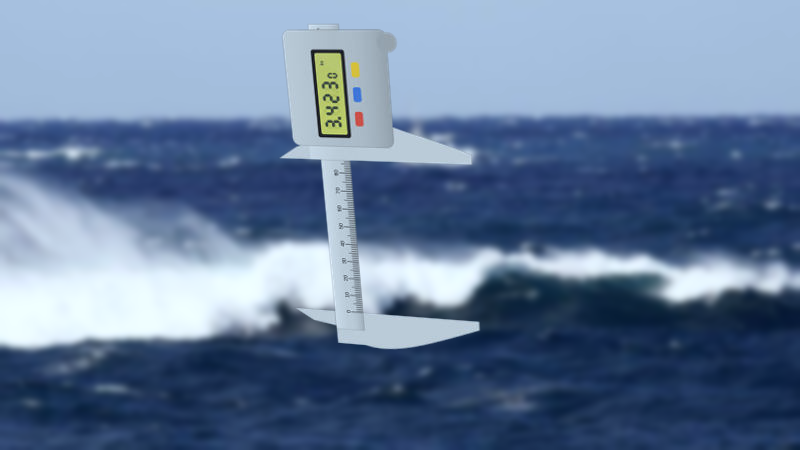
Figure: 3.4230 in
